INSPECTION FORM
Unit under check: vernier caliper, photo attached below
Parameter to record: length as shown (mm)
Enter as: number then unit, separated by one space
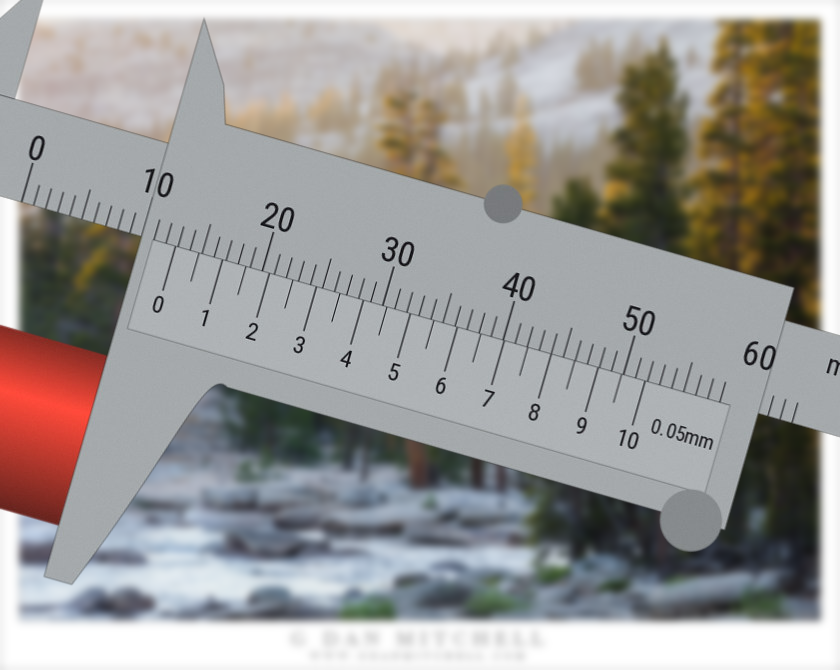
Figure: 12.8 mm
